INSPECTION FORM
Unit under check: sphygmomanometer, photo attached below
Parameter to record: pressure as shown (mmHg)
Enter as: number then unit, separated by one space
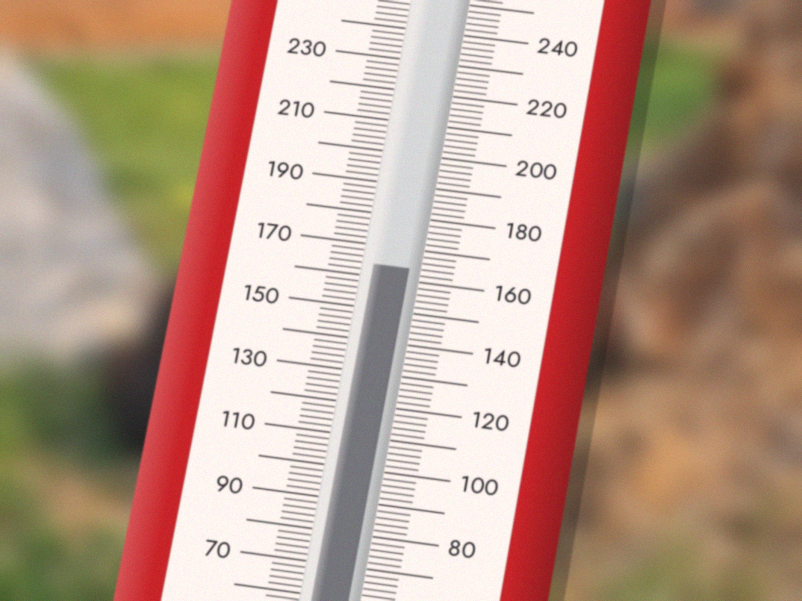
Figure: 164 mmHg
